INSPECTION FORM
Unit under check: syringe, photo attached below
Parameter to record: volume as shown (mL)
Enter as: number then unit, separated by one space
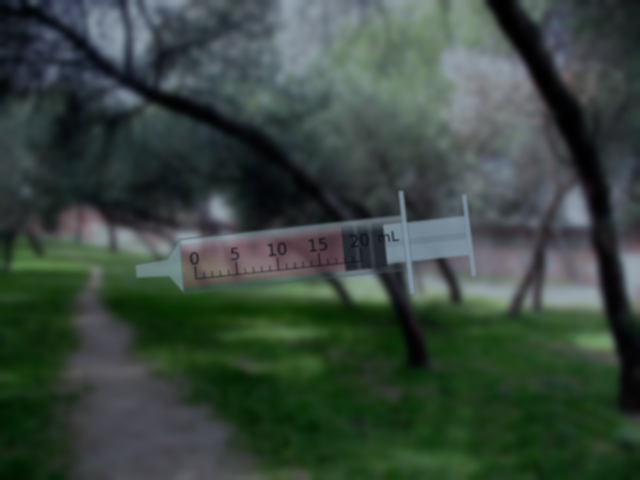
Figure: 18 mL
